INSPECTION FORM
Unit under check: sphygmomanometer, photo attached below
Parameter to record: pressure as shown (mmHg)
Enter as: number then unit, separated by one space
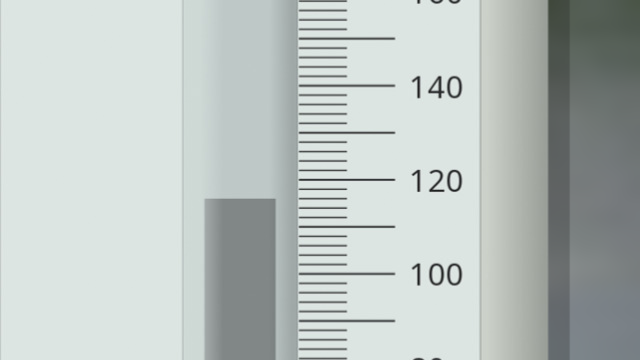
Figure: 116 mmHg
